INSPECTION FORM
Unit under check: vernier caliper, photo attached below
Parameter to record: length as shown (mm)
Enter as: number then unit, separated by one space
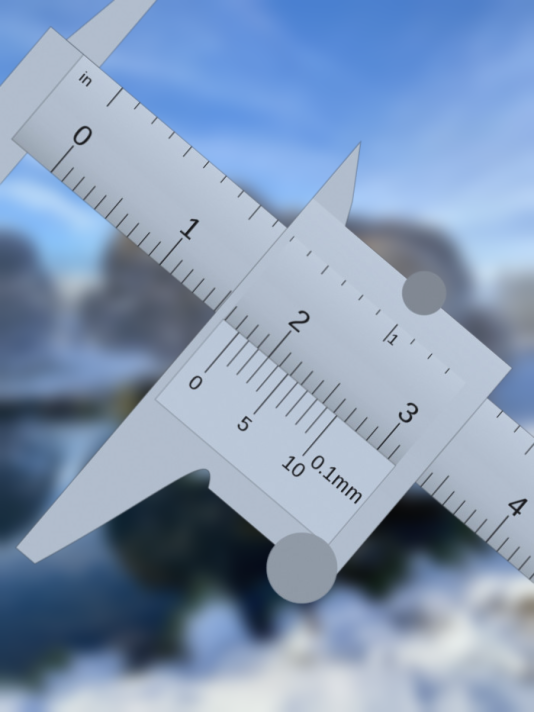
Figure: 17.3 mm
